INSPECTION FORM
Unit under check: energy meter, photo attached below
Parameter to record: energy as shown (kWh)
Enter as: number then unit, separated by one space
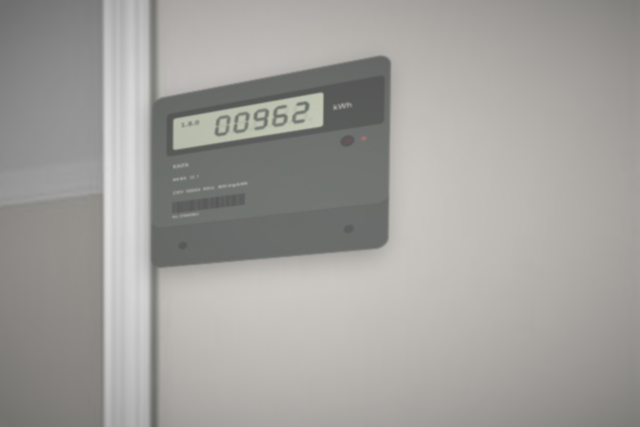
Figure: 962 kWh
